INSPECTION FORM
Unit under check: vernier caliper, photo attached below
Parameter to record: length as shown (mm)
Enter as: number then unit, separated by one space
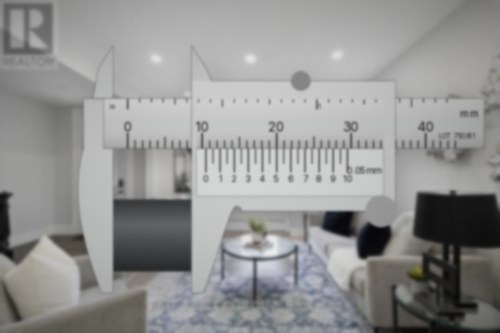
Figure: 10.5 mm
